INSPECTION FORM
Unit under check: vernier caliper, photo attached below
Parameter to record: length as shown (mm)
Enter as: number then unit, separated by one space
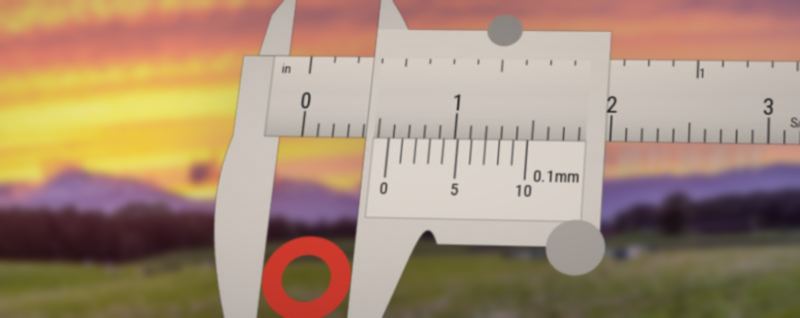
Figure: 5.7 mm
